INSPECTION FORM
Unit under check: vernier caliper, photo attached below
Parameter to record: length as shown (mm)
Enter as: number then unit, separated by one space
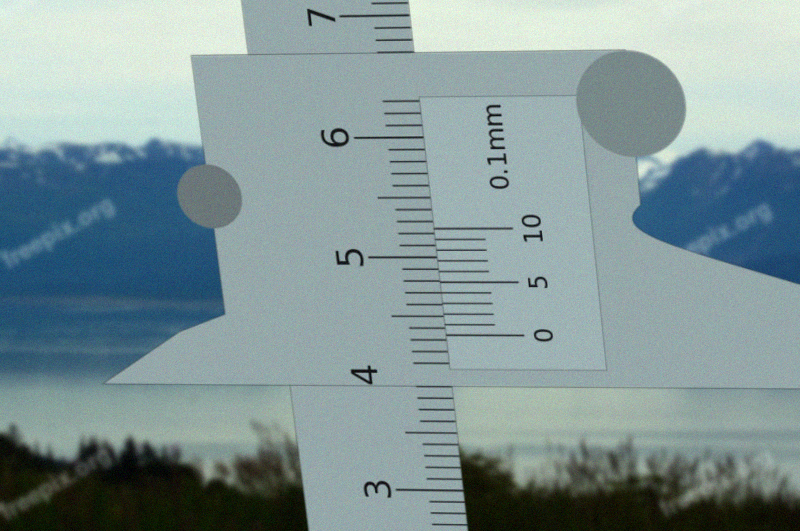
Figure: 43.4 mm
